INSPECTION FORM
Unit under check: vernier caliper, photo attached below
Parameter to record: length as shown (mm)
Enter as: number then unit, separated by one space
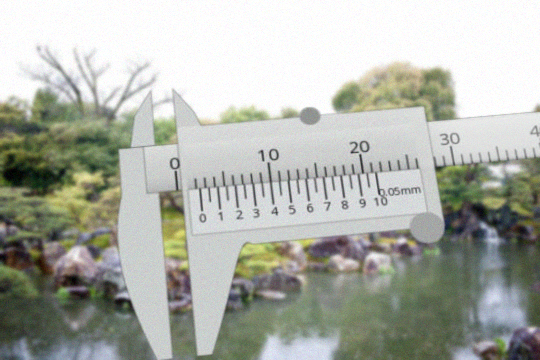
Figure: 2.4 mm
